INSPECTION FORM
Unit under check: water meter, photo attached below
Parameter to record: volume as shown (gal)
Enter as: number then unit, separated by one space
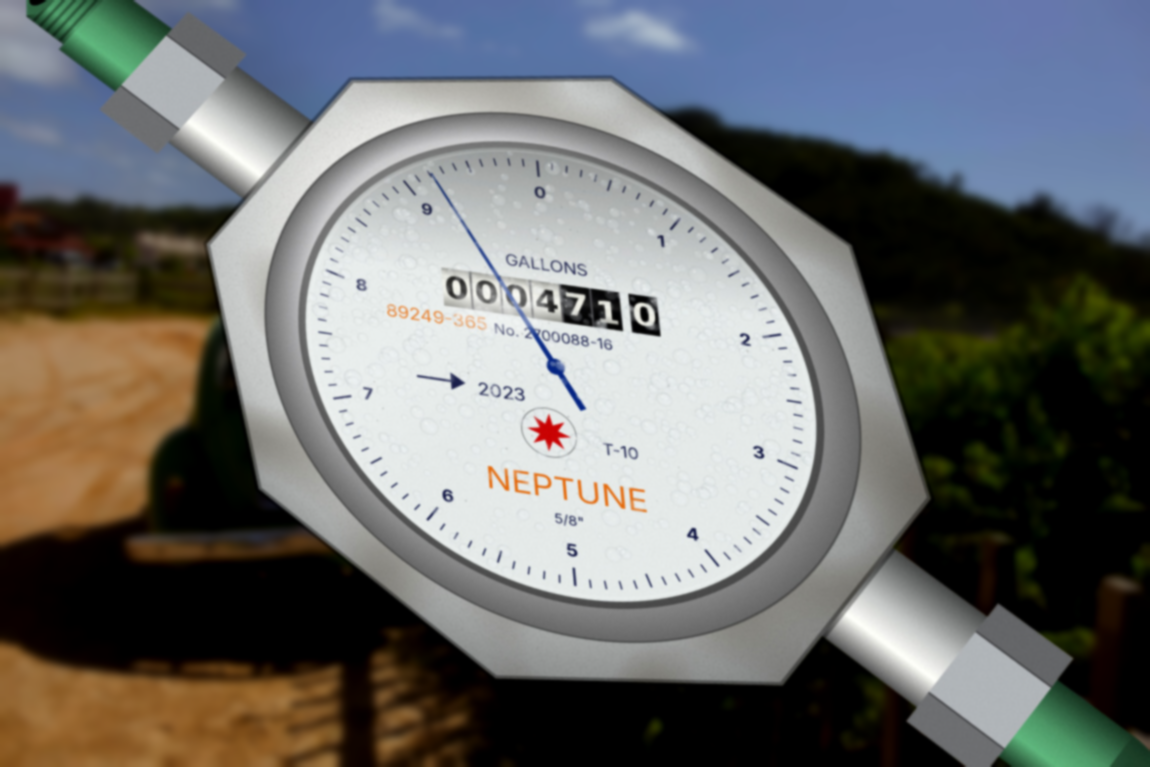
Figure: 4709.2 gal
